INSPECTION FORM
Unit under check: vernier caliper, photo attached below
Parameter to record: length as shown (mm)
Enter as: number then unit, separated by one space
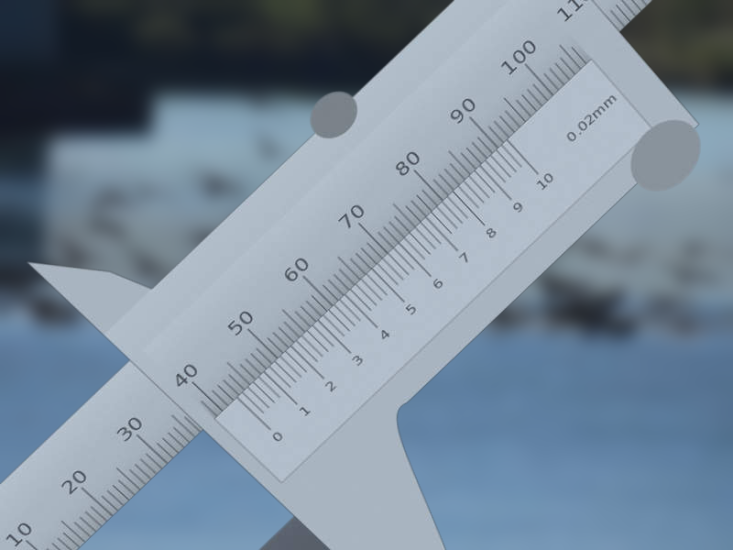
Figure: 42.6 mm
